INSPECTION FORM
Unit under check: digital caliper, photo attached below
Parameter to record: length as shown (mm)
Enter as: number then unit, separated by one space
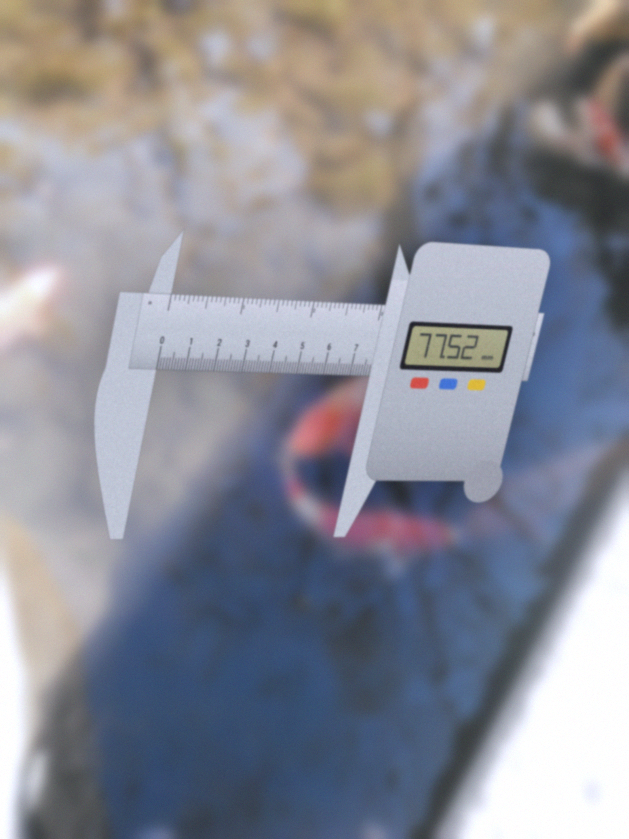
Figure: 77.52 mm
